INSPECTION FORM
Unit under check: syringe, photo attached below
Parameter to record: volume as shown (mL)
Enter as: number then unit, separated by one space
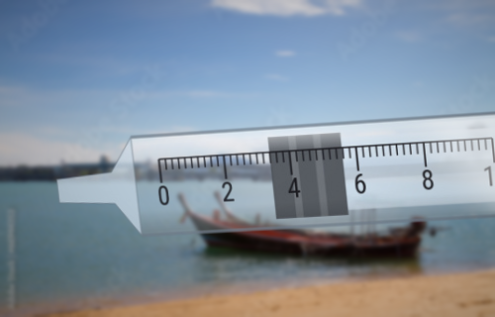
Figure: 3.4 mL
